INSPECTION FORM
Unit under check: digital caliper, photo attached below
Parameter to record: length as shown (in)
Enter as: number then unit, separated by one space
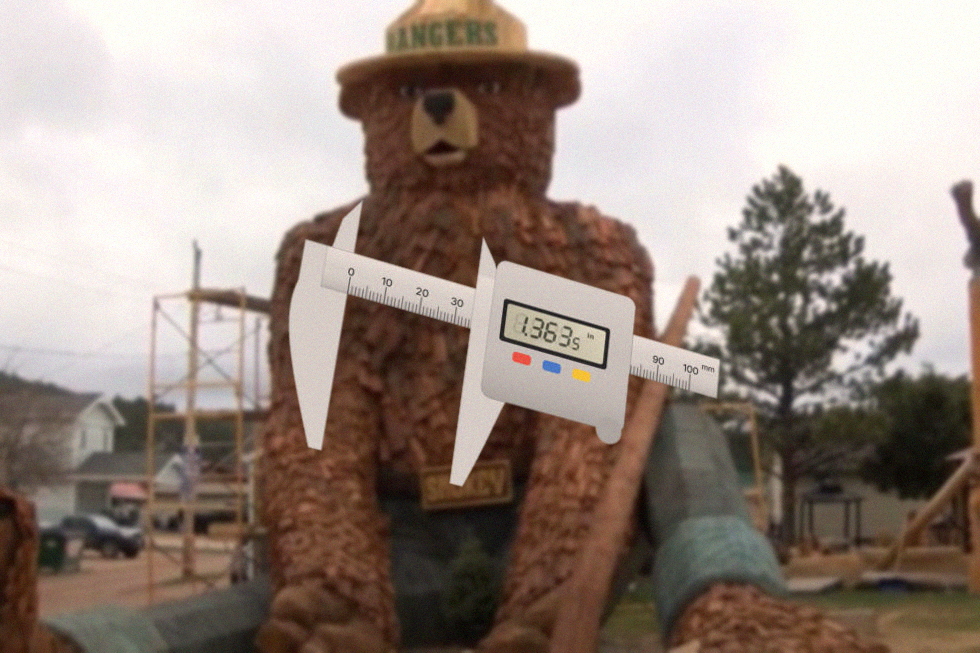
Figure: 1.3635 in
